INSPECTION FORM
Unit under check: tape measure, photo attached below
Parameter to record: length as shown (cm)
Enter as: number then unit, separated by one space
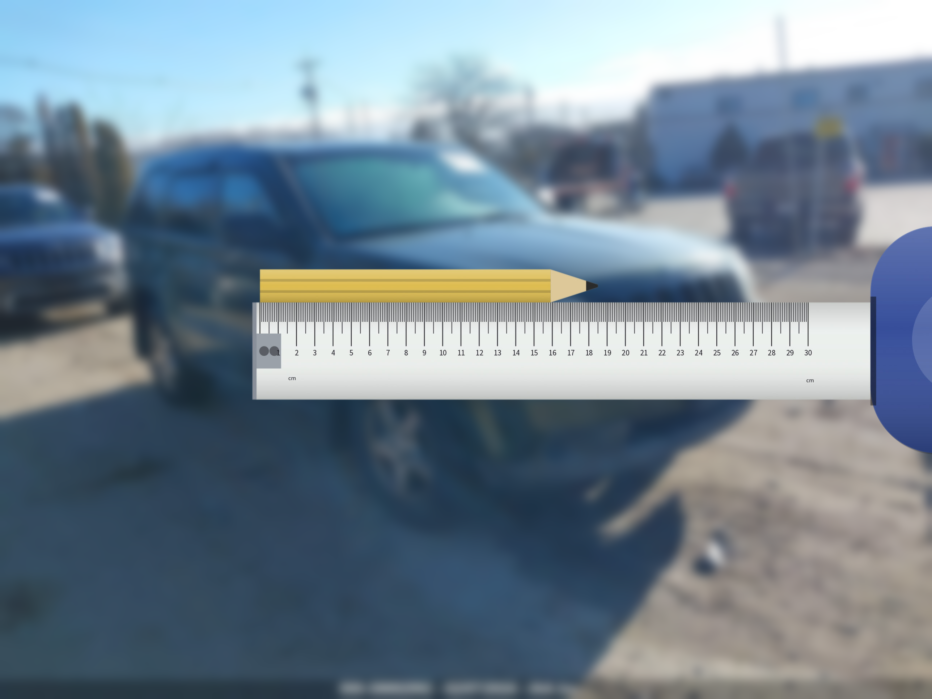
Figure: 18.5 cm
